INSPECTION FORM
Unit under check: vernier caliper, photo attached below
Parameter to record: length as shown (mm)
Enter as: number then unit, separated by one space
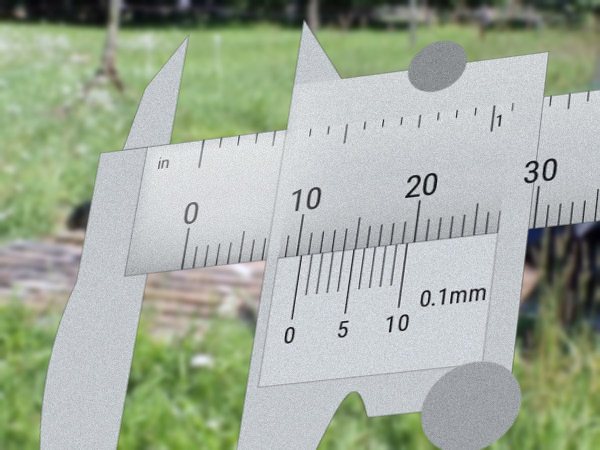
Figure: 10.4 mm
